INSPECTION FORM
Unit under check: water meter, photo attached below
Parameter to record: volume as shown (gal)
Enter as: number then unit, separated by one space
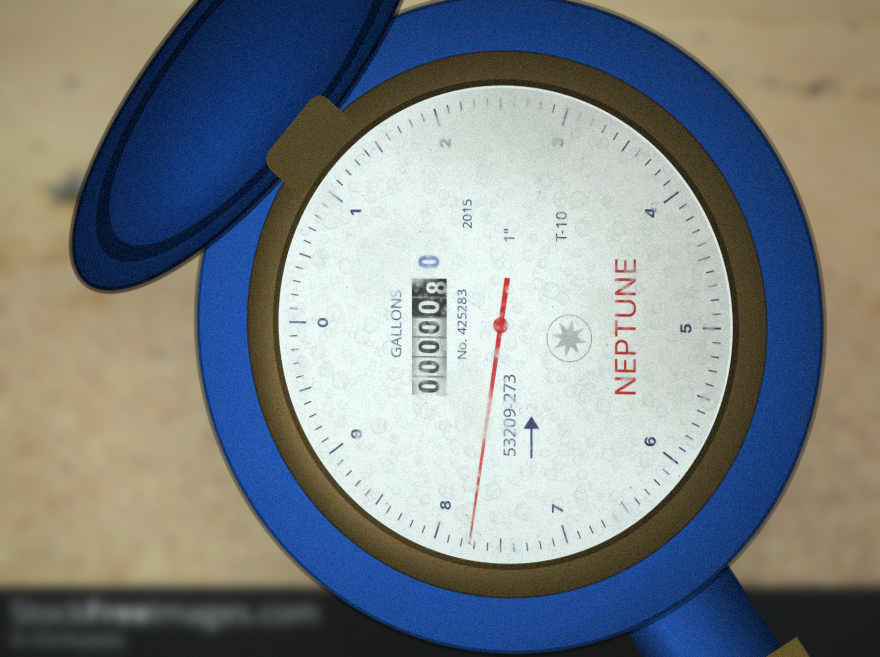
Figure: 77.7 gal
